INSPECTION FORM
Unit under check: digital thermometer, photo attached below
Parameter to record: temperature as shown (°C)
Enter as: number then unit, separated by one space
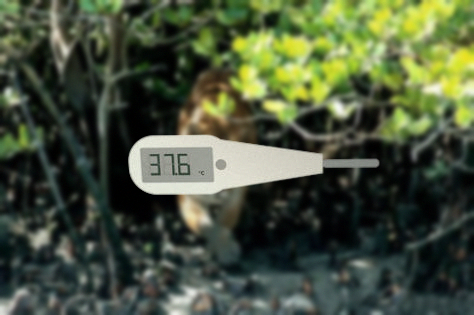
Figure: 37.6 °C
